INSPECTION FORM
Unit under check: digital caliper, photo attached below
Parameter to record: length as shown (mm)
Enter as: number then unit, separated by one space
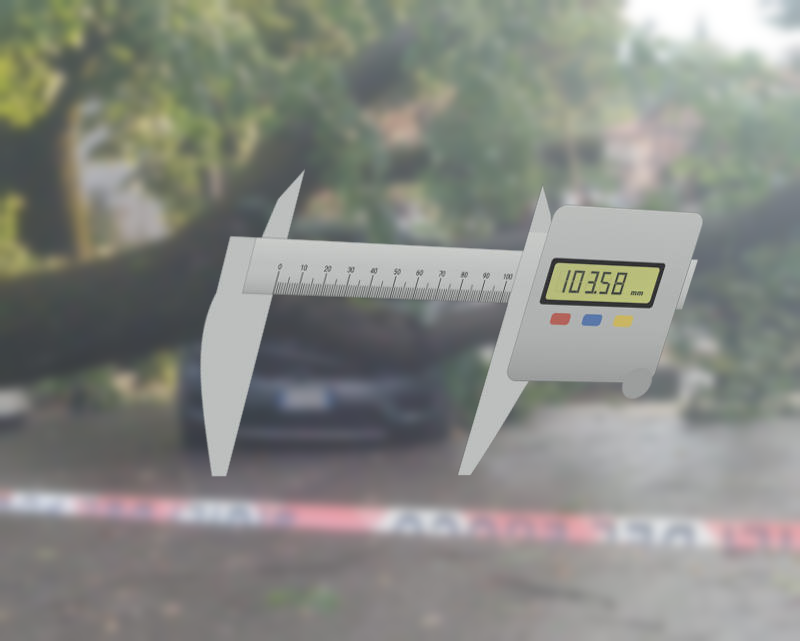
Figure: 103.58 mm
